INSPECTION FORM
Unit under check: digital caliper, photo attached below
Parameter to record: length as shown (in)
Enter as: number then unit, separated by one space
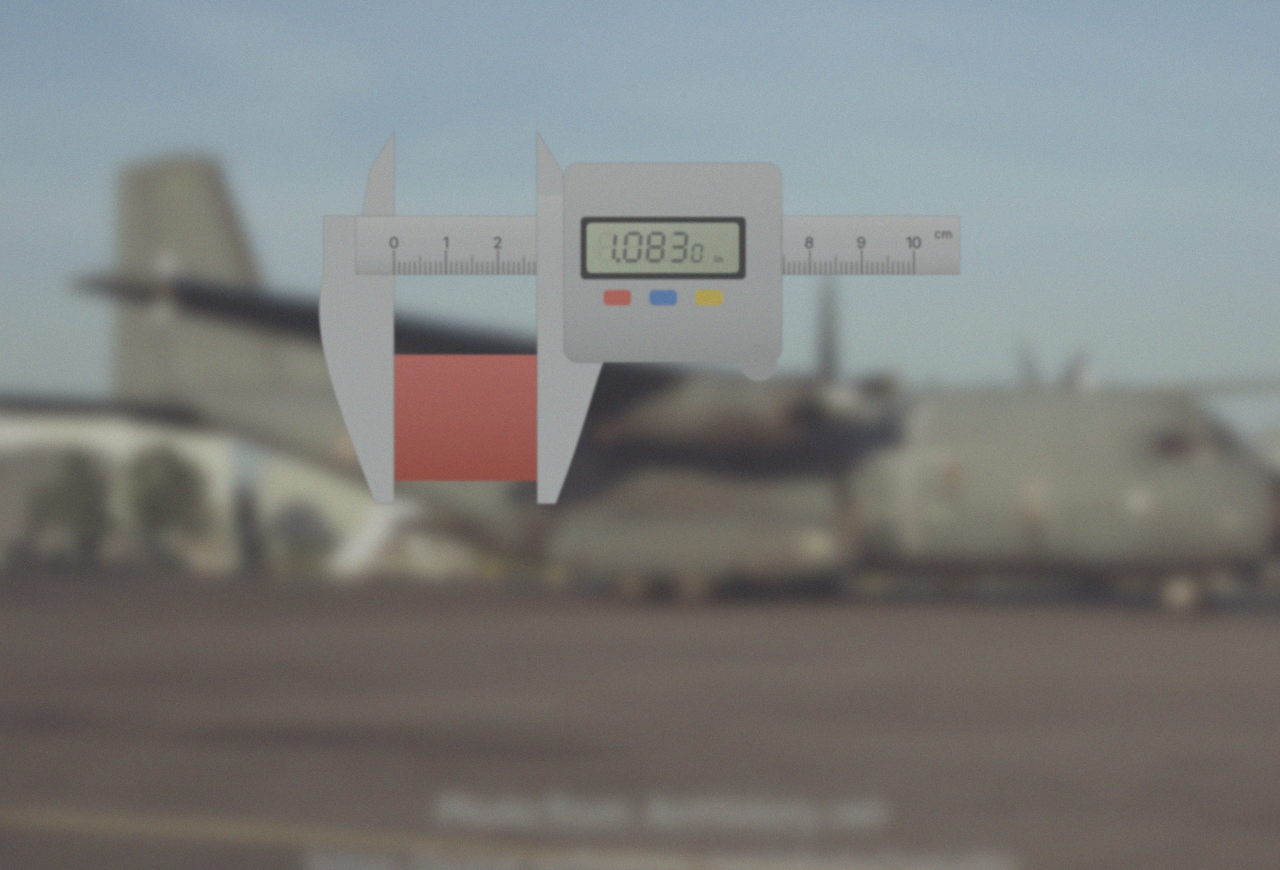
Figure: 1.0830 in
